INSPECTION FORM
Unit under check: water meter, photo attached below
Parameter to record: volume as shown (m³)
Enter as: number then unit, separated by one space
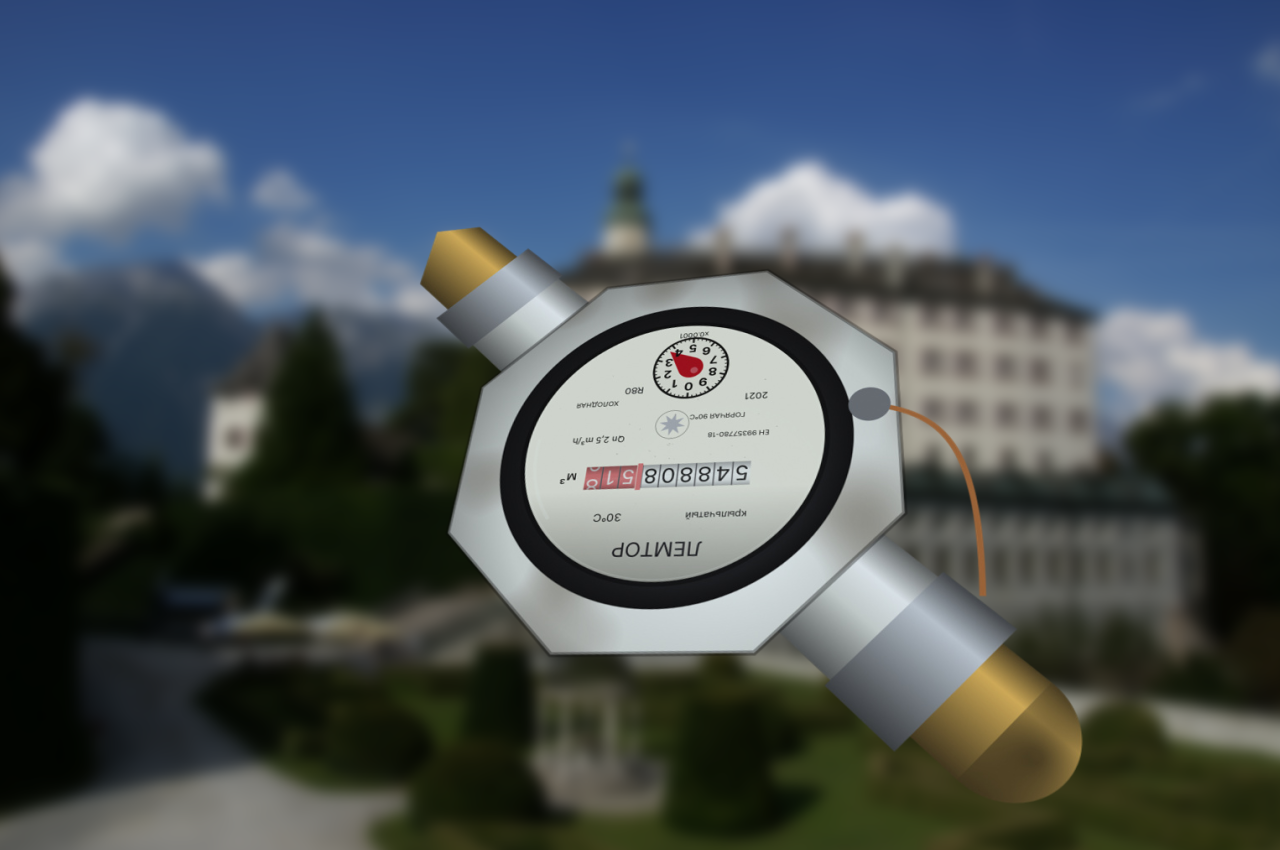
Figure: 548808.5183 m³
